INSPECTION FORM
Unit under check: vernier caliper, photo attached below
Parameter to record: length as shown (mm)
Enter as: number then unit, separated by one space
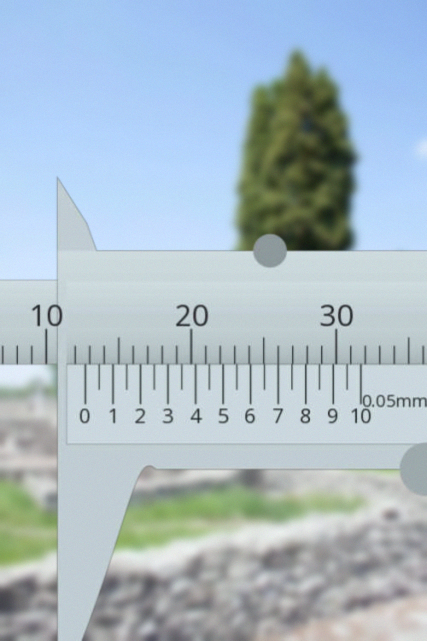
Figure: 12.7 mm
